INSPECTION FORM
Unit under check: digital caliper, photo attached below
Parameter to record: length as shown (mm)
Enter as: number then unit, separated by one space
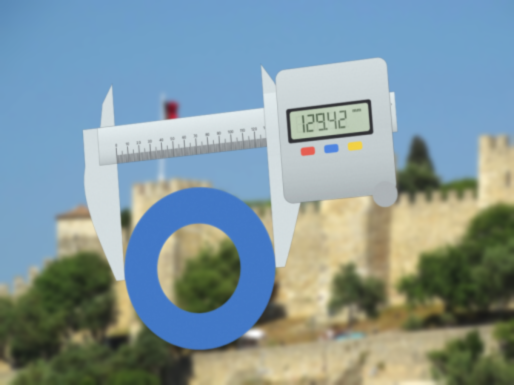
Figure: 129.42 mm
